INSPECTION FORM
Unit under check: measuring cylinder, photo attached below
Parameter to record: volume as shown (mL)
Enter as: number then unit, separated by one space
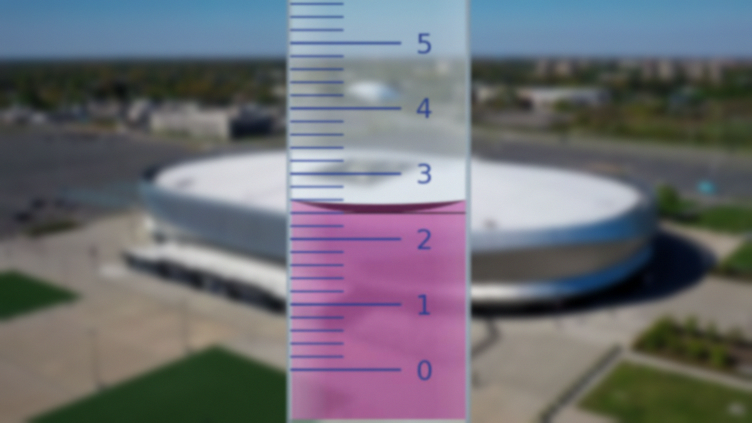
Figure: 2.4 mL
